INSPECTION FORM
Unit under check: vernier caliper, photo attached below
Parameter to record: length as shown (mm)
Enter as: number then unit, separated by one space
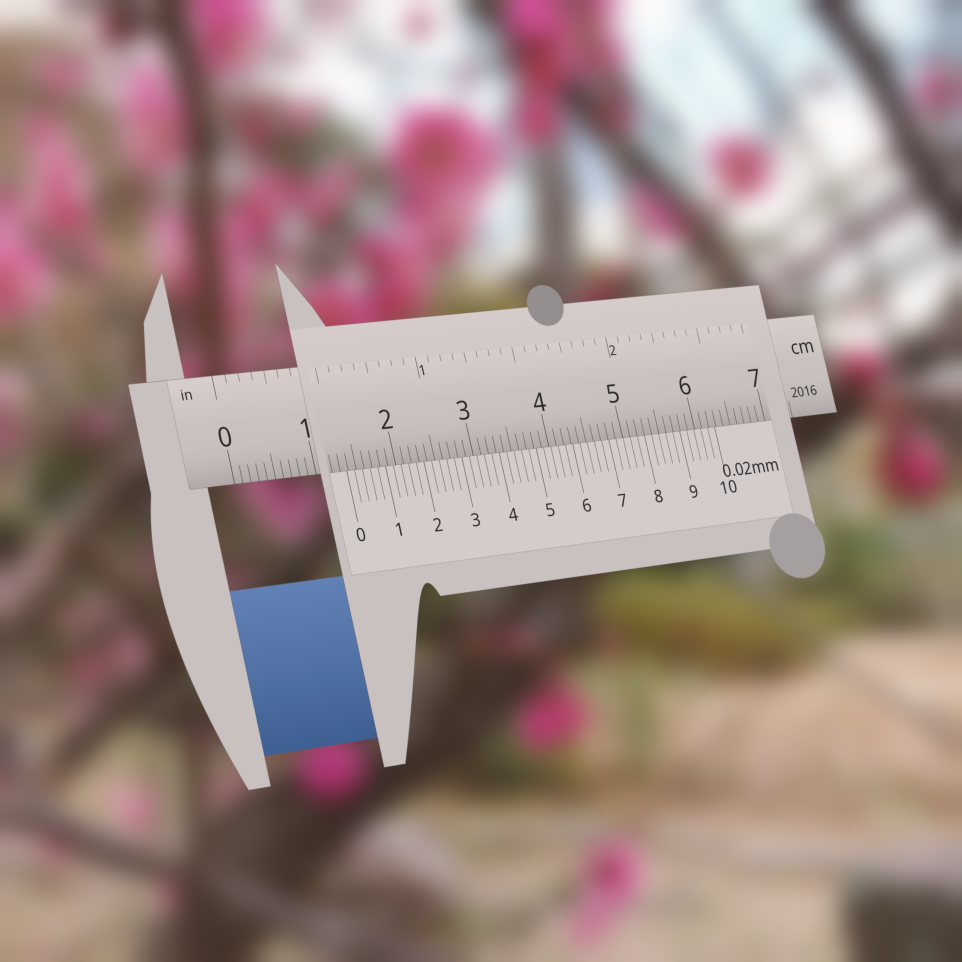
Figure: 13.8 mm
